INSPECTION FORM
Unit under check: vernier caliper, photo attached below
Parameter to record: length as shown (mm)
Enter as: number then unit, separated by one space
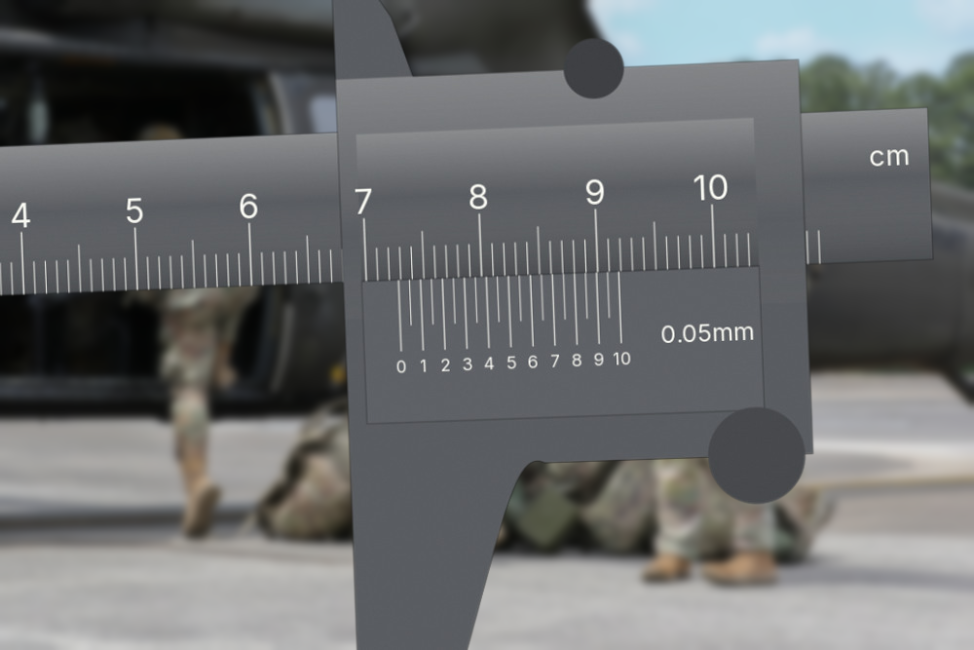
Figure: 72.8 mm
